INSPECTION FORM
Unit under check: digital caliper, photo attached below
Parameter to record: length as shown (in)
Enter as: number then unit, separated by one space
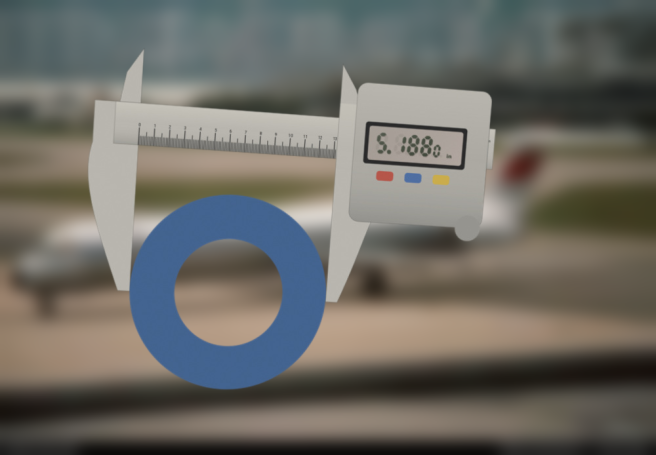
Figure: 5.1880 in
